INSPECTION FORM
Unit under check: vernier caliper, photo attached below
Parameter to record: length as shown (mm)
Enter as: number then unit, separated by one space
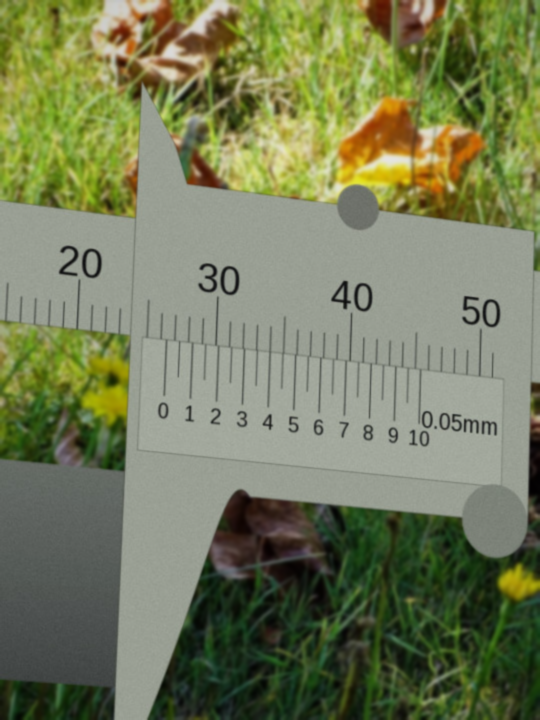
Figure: 26.4 mm
